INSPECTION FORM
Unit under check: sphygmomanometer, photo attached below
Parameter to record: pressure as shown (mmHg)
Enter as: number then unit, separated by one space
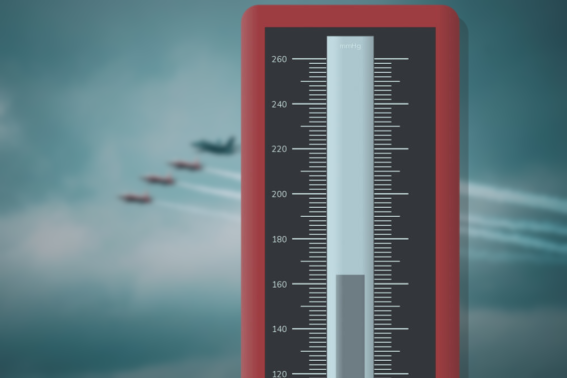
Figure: 164 mmHg
